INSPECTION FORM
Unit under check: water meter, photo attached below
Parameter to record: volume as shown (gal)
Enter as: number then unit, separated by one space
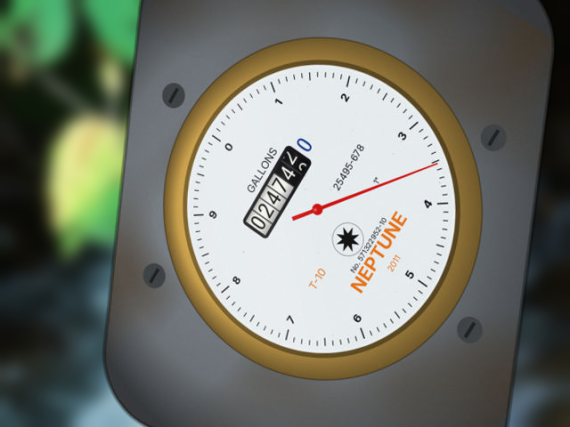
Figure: 247423.5 gal
